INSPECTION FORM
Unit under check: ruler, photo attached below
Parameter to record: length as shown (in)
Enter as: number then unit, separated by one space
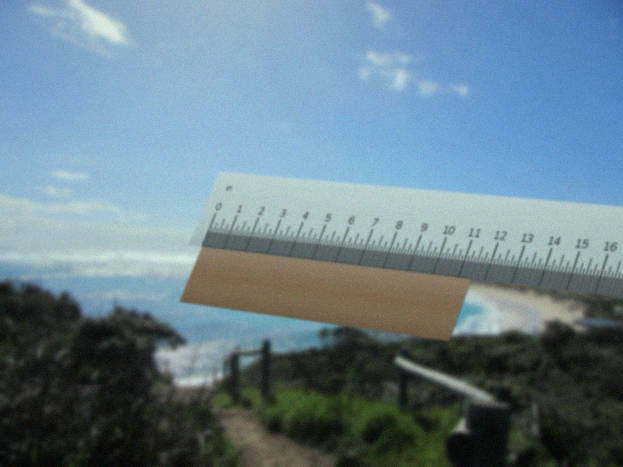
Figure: 11.5 in
